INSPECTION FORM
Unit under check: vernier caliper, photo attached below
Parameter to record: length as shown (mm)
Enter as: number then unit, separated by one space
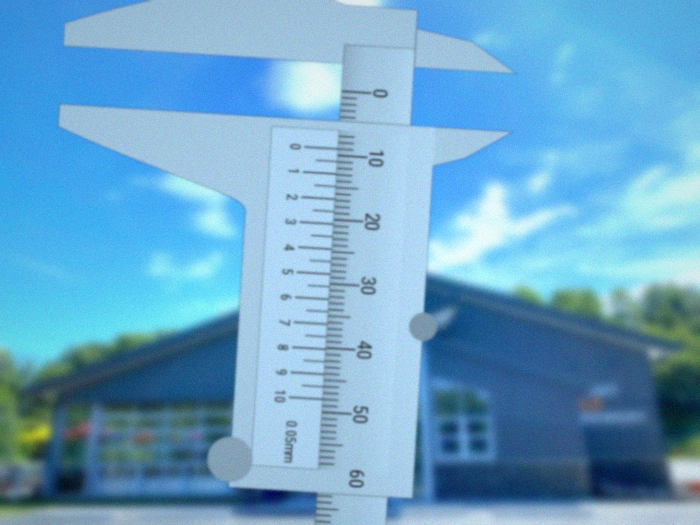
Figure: 9.0 mm
